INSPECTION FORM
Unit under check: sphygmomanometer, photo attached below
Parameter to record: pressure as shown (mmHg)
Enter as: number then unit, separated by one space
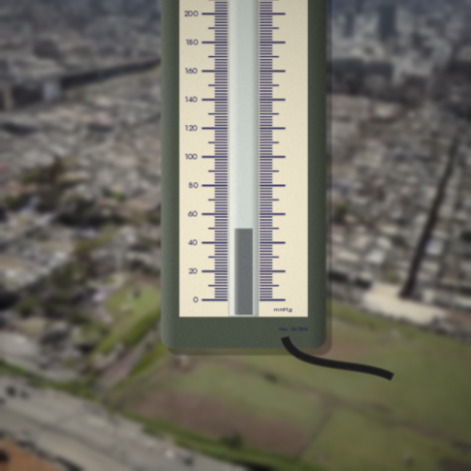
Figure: 50 mmHg
